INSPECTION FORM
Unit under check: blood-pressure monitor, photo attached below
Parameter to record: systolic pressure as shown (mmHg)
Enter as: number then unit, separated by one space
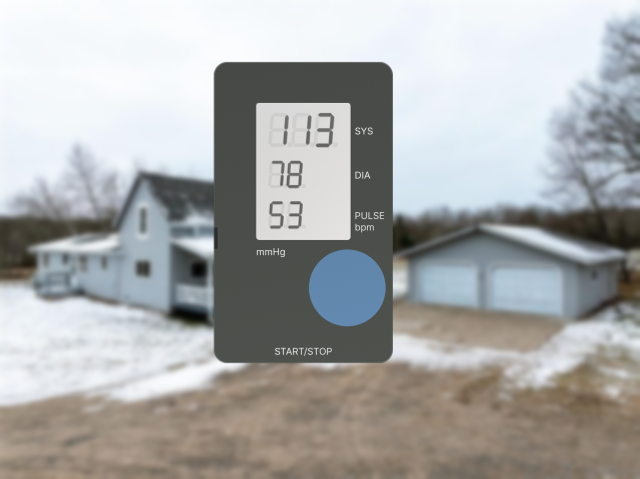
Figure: 113 mmHg
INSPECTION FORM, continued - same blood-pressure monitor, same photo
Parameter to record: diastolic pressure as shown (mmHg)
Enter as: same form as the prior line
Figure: 78 mmHg
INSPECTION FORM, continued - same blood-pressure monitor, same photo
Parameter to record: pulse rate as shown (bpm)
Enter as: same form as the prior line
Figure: 53 bpm
